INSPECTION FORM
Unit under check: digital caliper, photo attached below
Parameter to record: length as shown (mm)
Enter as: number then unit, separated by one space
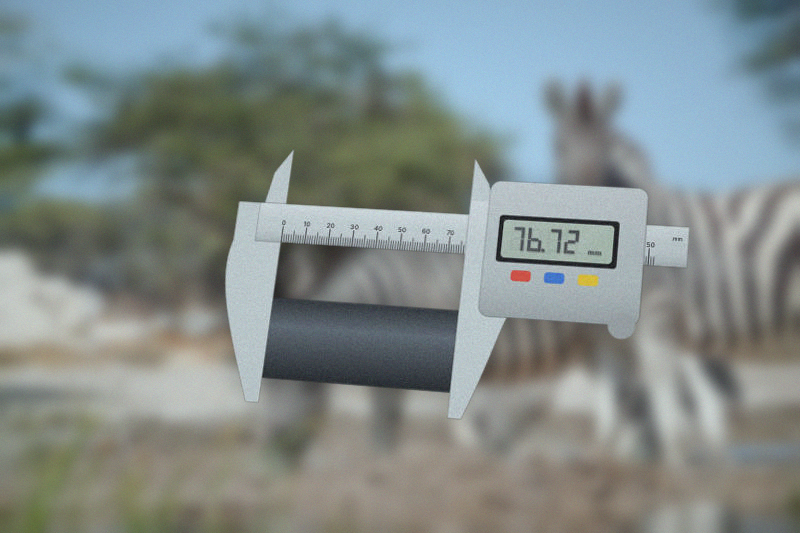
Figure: 76.72 mm
